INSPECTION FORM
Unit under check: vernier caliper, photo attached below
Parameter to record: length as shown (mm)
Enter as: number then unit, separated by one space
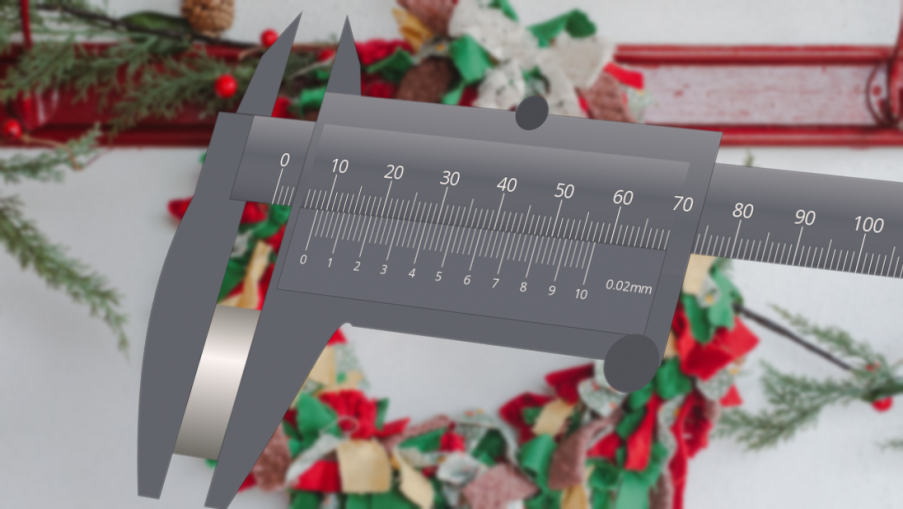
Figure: 8.4 mm
